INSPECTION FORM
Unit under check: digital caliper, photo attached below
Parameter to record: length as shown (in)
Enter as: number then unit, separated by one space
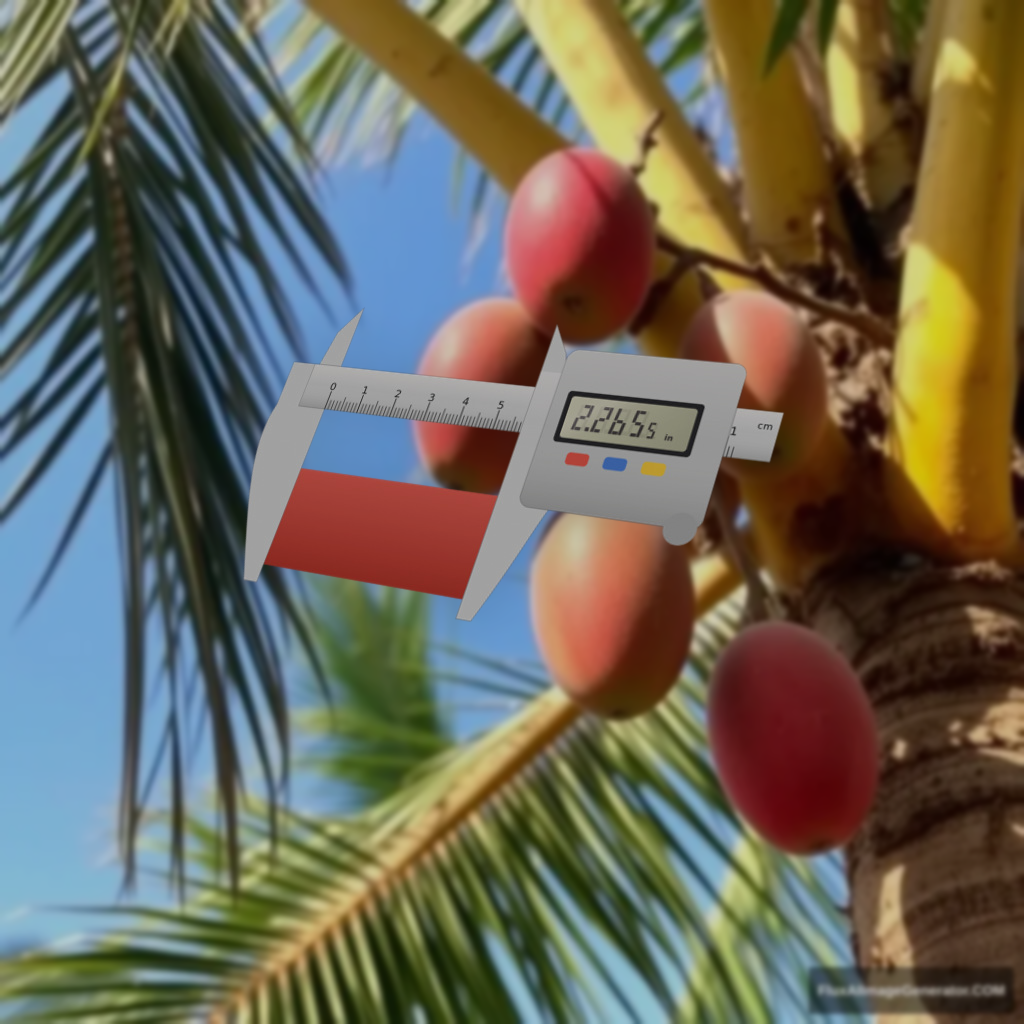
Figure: 2.2655 in
